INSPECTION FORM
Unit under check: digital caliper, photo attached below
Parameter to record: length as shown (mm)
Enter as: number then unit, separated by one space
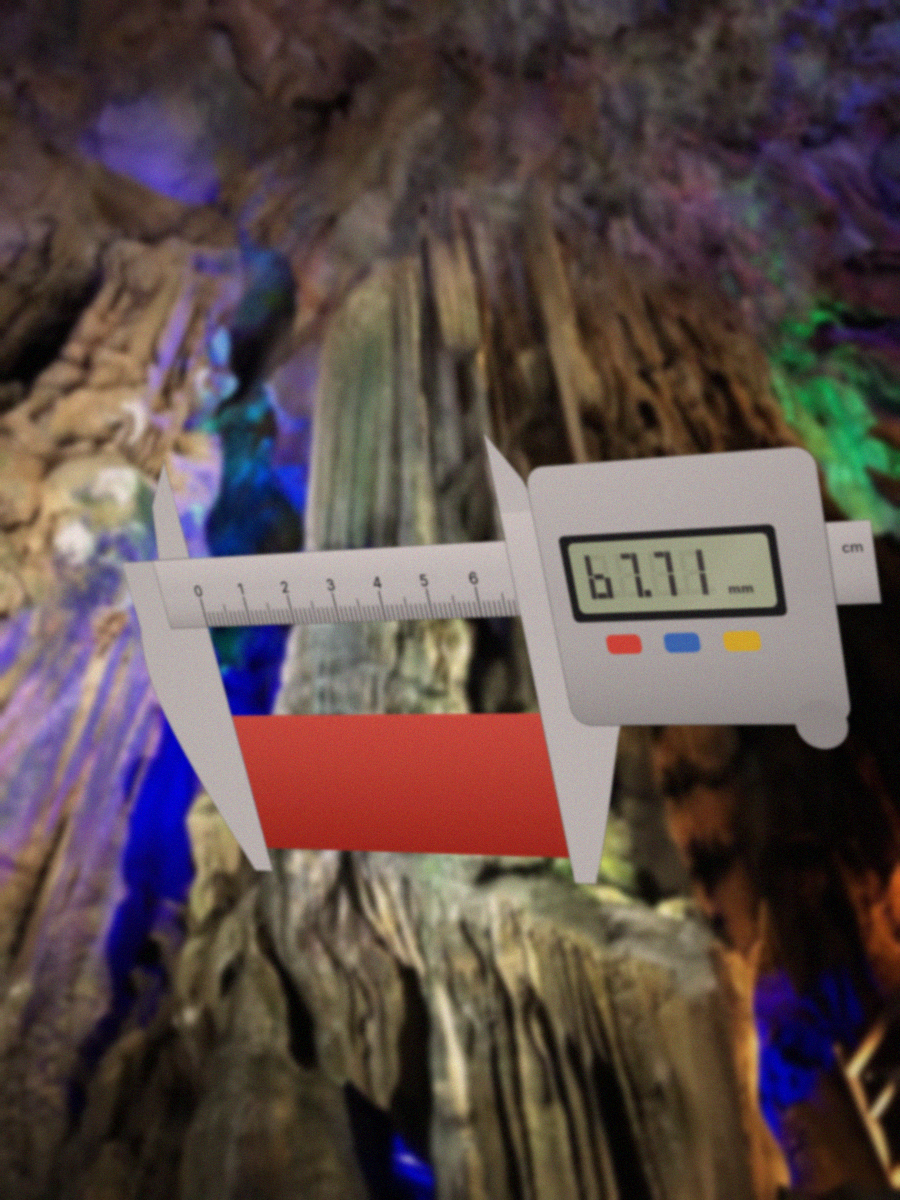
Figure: 67.71 mm
